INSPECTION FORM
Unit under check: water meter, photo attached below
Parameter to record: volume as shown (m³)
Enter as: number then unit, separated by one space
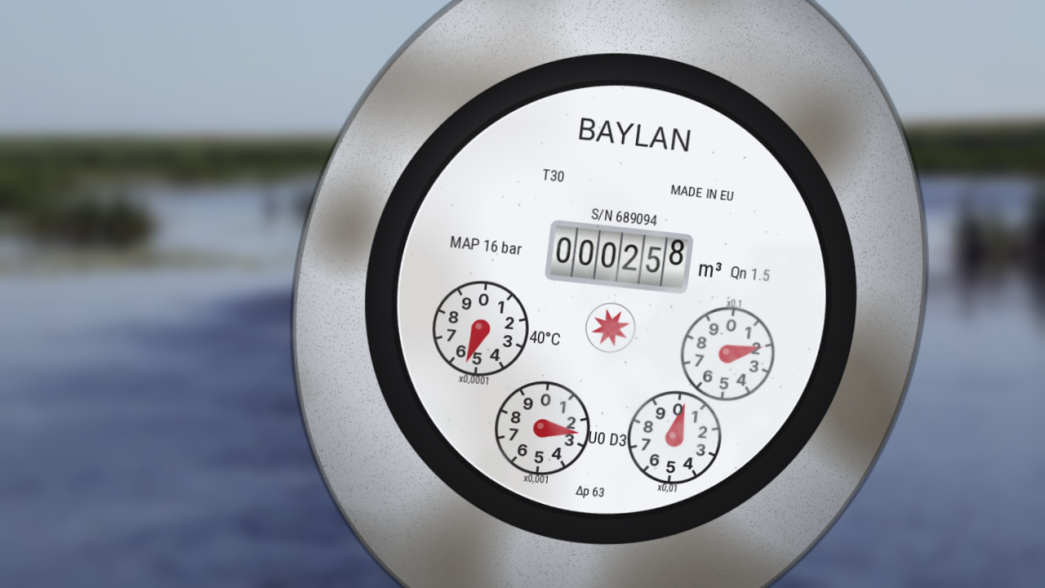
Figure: 258.2025 m³
